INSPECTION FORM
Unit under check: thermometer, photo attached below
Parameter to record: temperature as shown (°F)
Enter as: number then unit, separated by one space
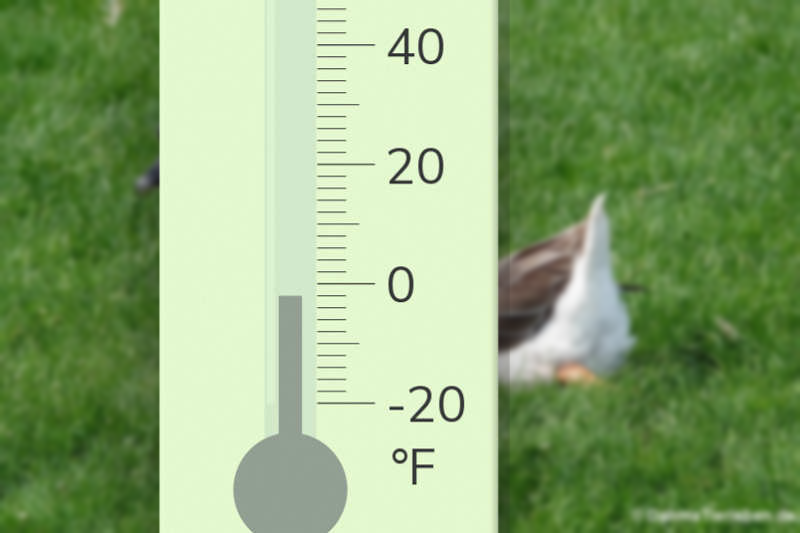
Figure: -2 °F
